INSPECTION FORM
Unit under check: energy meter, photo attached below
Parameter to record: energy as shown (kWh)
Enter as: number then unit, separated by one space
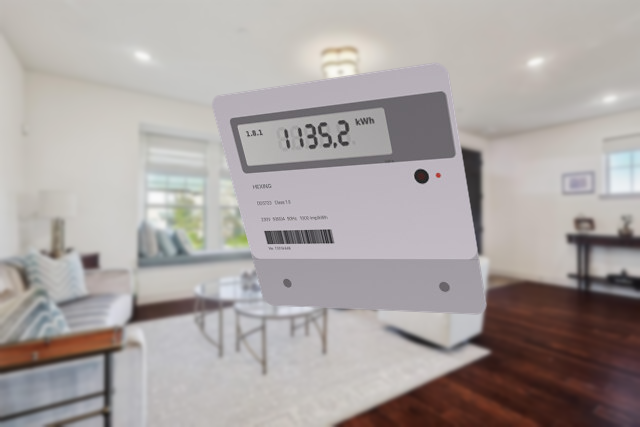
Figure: 1135.2 kWh
